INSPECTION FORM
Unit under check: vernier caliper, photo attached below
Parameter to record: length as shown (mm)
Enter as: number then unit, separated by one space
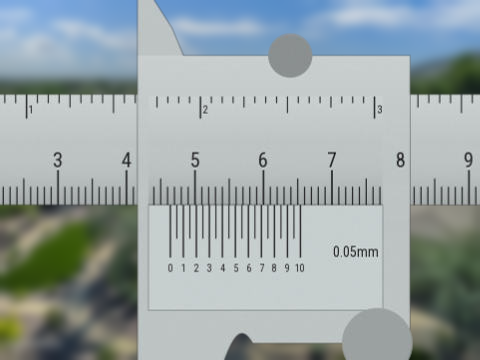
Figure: 46.4 mm
